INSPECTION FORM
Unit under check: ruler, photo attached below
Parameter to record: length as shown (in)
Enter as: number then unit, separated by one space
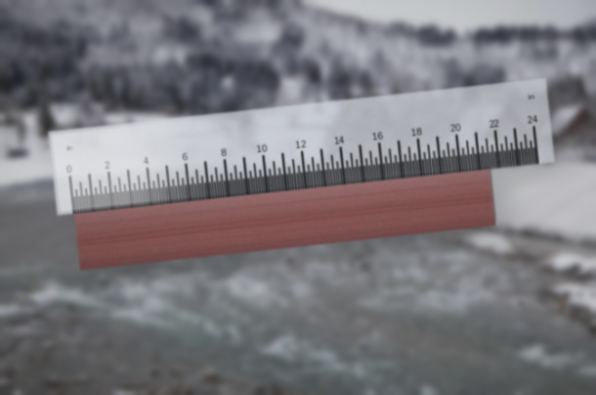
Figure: 21.5 in
